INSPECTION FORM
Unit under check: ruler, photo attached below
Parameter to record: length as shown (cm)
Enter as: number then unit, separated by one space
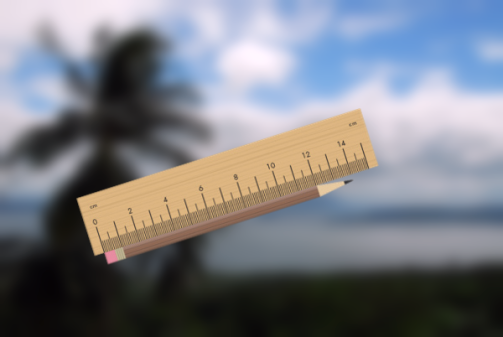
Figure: 14 cm
